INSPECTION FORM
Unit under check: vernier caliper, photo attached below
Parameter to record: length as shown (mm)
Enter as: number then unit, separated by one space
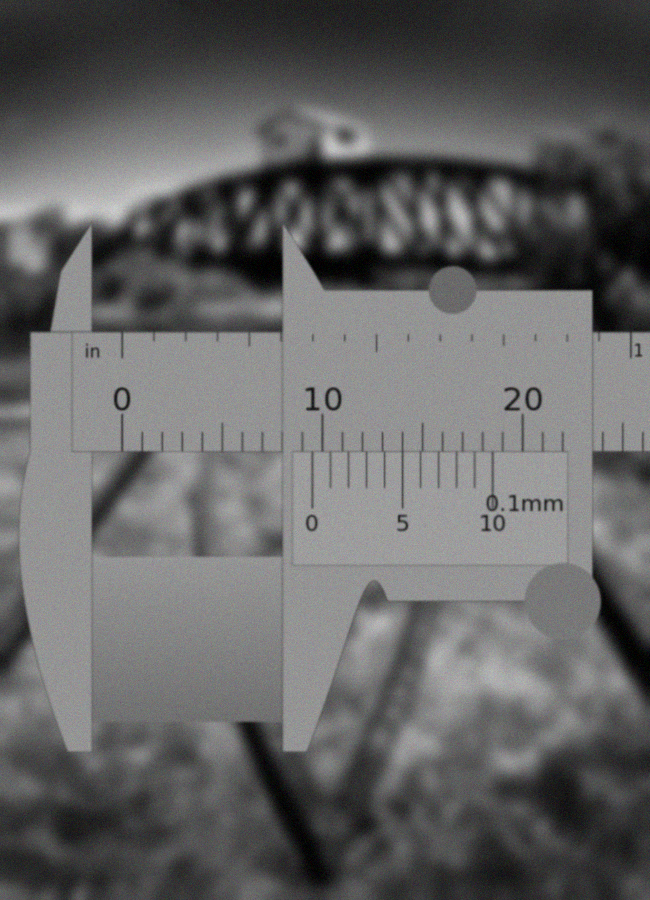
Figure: 9.5 mm
